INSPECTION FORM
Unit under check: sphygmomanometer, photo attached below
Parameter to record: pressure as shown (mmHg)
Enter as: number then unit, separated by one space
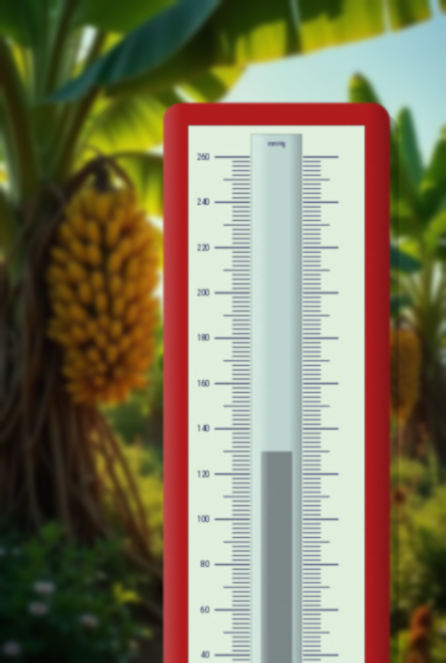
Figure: 130 mmHg
